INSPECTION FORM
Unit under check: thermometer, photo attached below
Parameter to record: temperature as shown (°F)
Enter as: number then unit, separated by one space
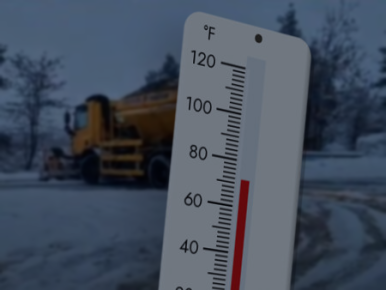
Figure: 72 °F
